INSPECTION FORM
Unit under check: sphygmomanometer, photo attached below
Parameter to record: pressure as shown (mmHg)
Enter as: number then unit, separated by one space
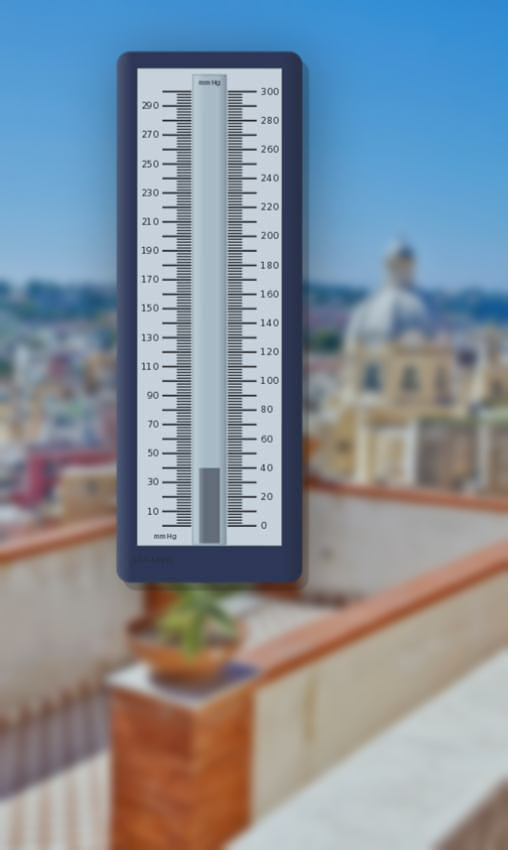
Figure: 40 mmHg
